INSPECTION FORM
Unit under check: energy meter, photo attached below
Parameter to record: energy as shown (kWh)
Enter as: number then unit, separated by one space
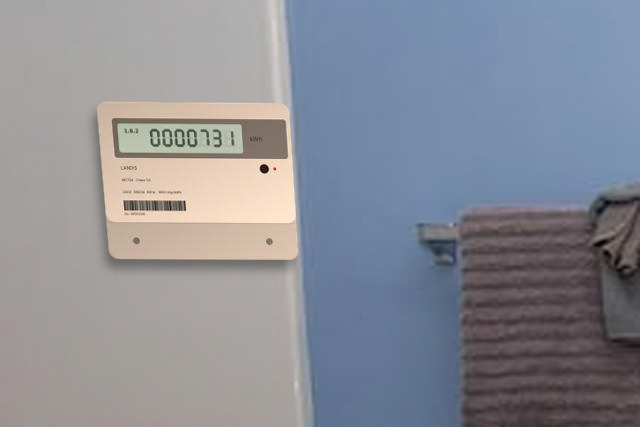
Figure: 731 kWh
